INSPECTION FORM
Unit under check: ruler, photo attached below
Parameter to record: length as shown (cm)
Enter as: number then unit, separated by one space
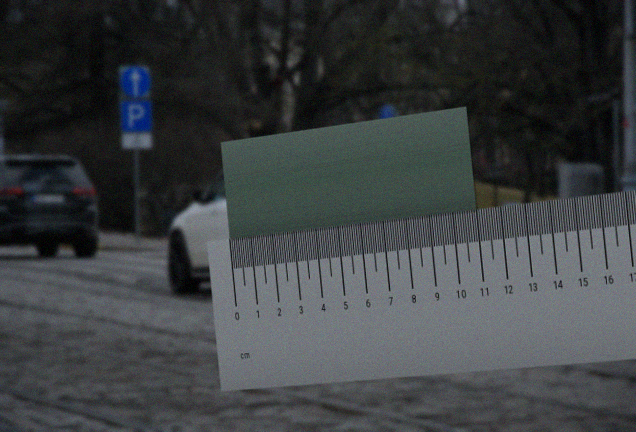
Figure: 11 cm
